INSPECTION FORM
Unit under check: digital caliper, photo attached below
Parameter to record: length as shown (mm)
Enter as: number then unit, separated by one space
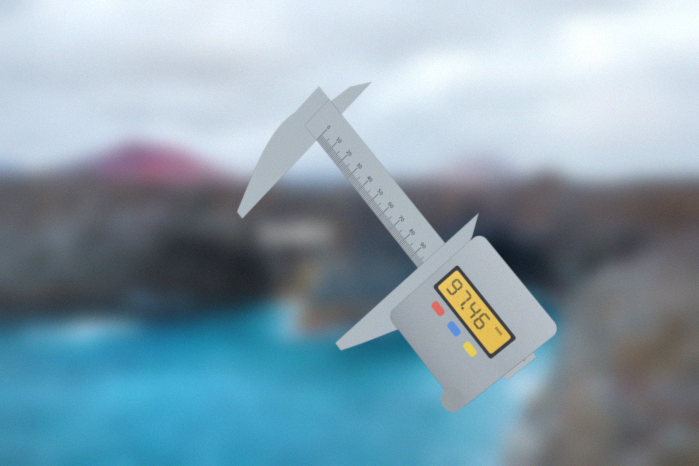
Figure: 97.46 mm
